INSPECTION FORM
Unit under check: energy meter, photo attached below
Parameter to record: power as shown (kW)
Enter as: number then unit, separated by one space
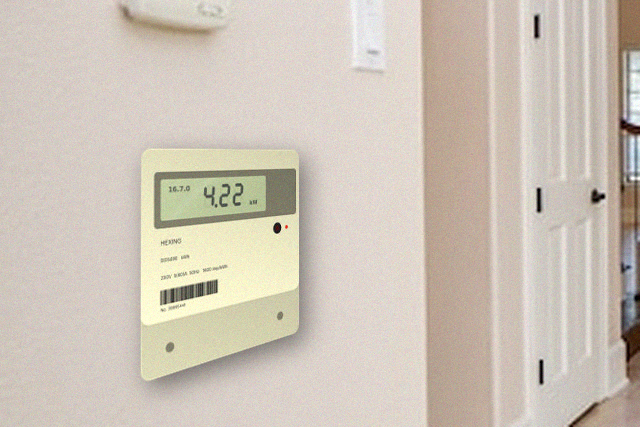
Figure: 4.22 kW
